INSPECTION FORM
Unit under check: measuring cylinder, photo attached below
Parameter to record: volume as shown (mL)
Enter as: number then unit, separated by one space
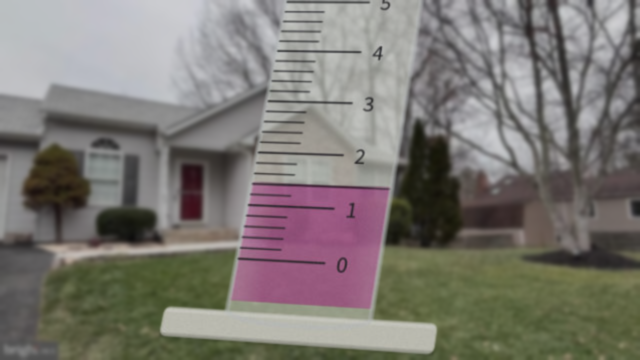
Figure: 1.4 mL
